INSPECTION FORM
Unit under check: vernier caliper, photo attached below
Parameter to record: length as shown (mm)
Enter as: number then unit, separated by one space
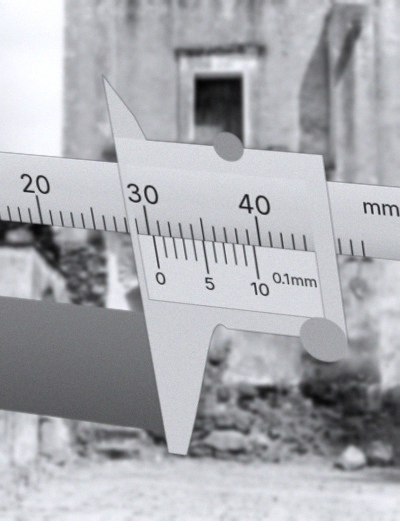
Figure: 30.4 mm
